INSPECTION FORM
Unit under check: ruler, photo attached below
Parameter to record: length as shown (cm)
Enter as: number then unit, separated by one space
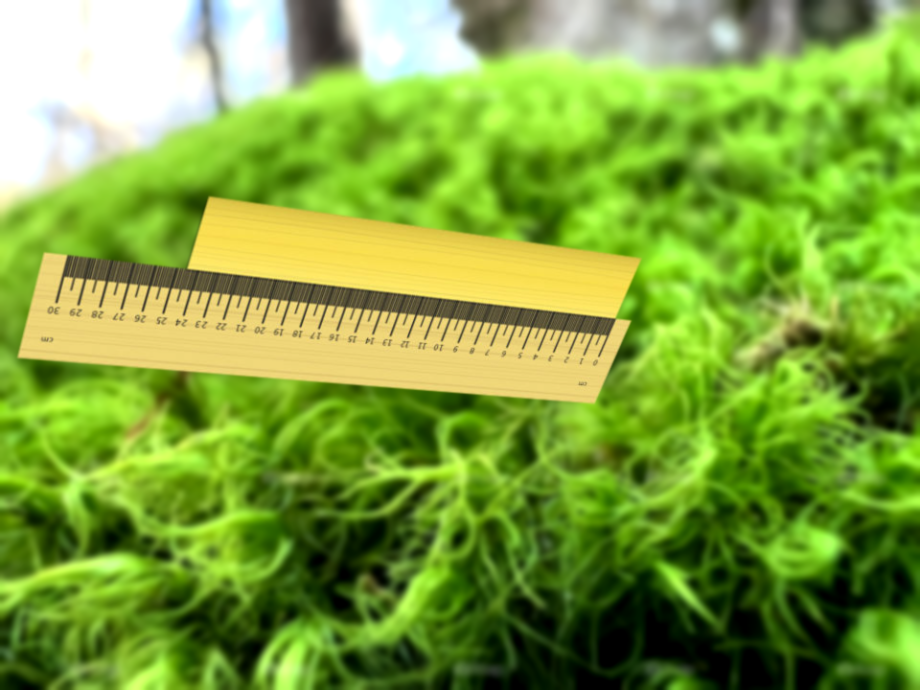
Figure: 24.5 cm
